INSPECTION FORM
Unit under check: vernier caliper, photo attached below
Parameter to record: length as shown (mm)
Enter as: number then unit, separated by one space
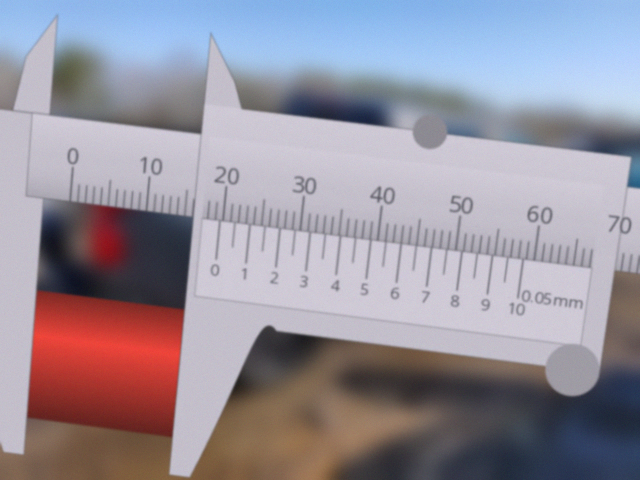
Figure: 19.6 mm
